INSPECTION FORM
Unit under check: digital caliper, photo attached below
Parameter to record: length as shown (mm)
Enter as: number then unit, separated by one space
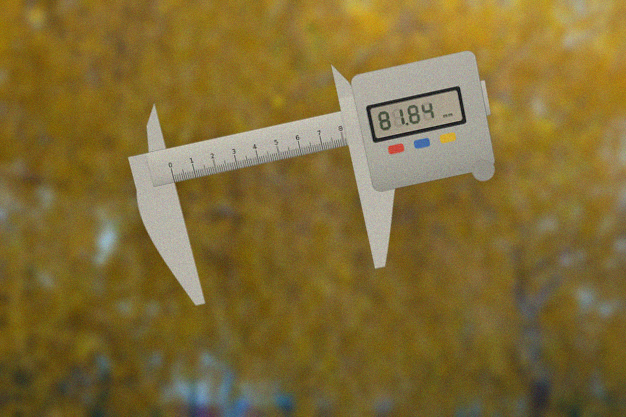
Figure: 81.84 mm
